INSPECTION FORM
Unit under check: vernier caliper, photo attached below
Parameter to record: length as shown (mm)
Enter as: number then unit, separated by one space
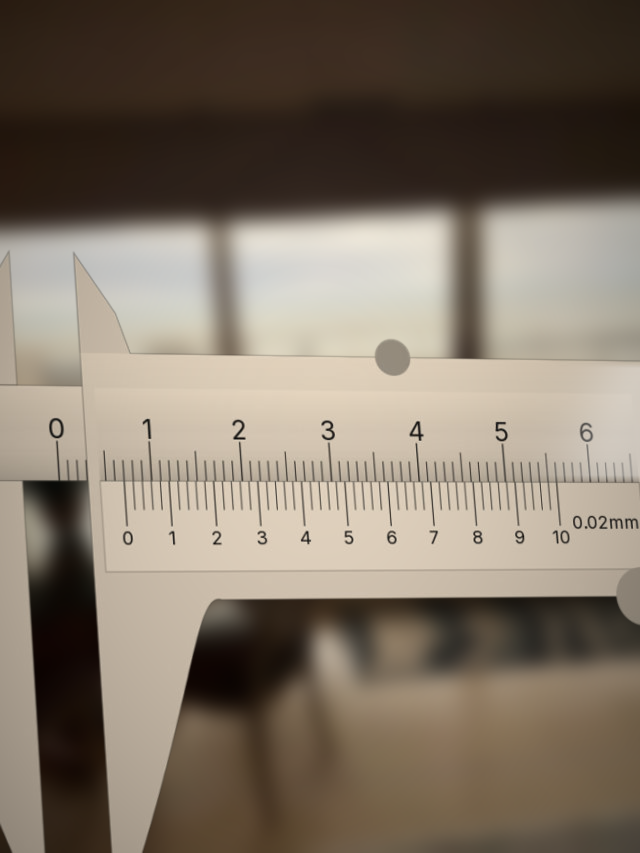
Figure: 7.0 mm
